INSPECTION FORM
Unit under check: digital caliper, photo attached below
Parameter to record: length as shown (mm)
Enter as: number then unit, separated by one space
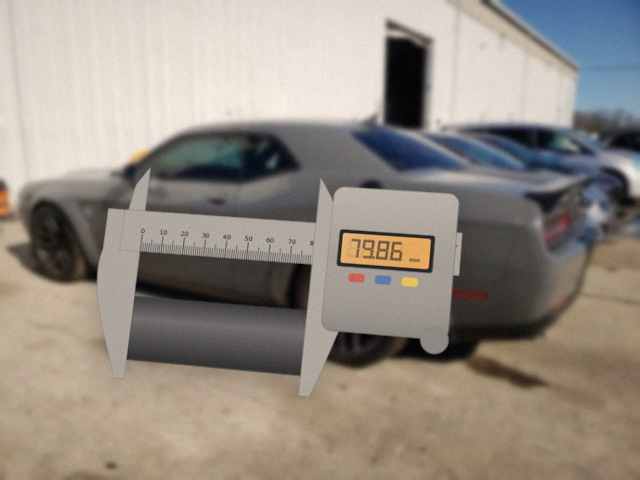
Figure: 79.86 mm
